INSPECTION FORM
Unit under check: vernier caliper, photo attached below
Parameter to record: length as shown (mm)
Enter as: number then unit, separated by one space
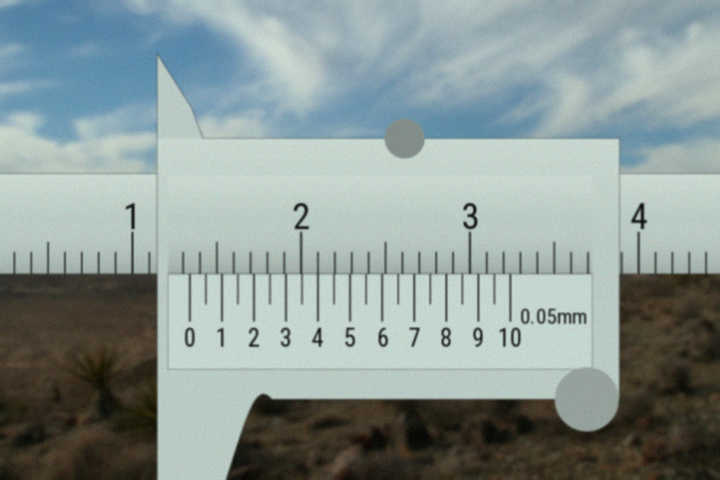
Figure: 13.4 mm
